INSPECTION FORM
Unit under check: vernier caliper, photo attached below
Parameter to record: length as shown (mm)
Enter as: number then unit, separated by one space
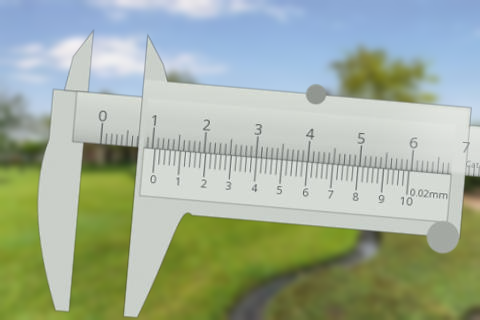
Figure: 10.5 mm
